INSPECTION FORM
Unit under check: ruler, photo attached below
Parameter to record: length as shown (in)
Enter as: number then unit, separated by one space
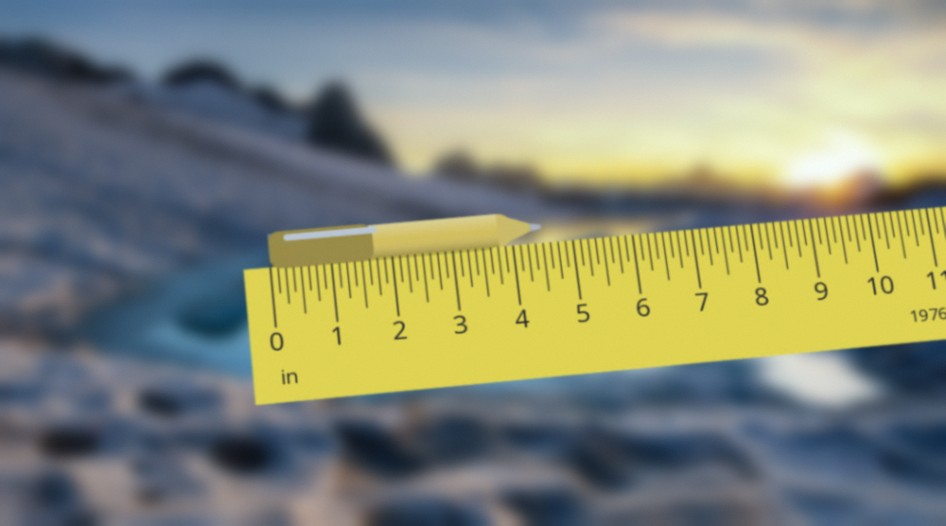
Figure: 4.5 in
